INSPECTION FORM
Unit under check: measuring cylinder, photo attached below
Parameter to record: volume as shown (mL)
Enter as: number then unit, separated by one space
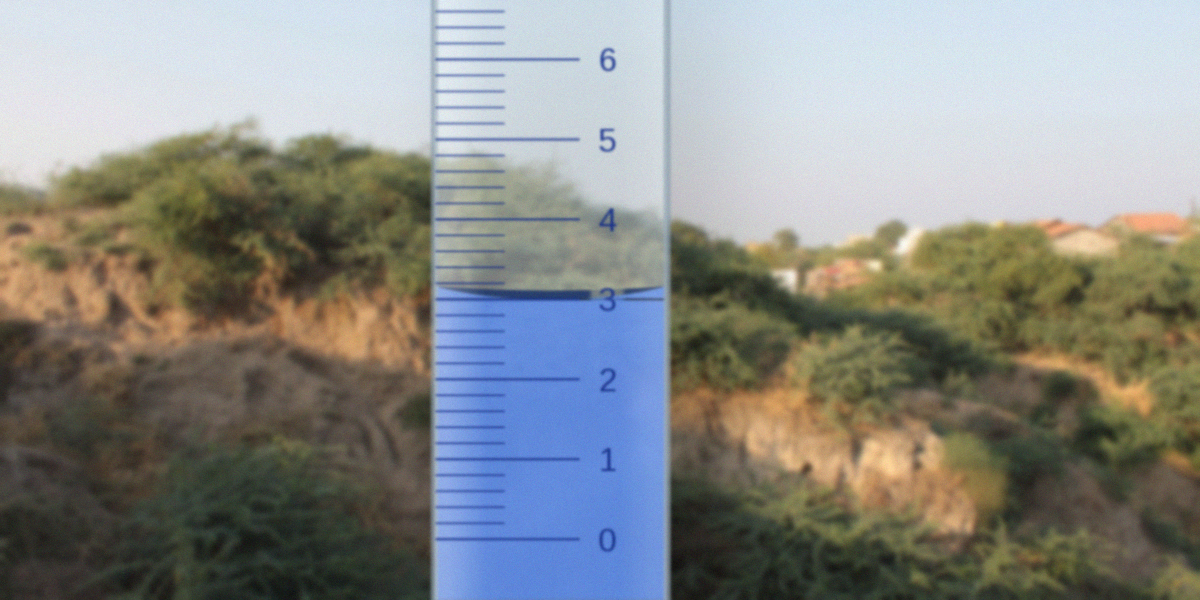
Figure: 3 mL
